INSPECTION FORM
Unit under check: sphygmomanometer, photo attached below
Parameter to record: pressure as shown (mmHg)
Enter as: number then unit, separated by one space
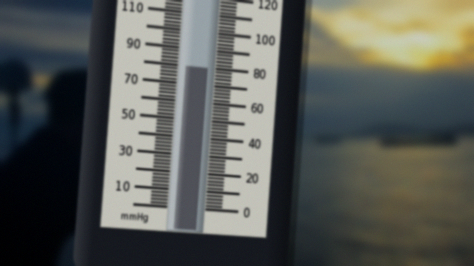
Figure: 80 mmHg
